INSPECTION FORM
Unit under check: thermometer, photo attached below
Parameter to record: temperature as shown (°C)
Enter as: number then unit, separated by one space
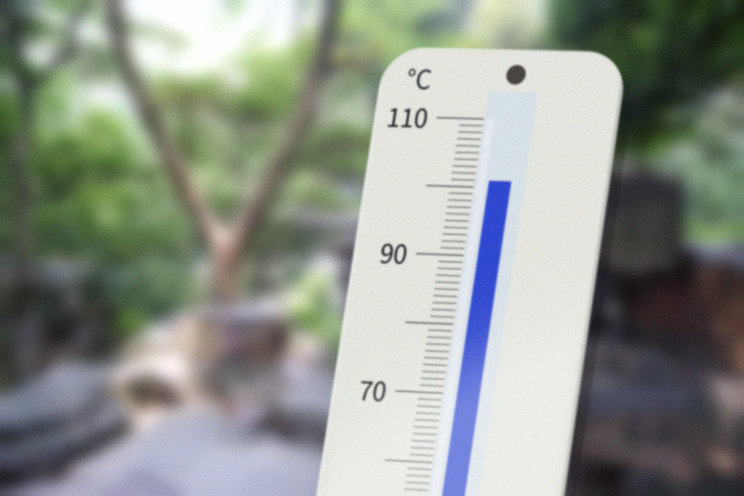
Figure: 101 °C
